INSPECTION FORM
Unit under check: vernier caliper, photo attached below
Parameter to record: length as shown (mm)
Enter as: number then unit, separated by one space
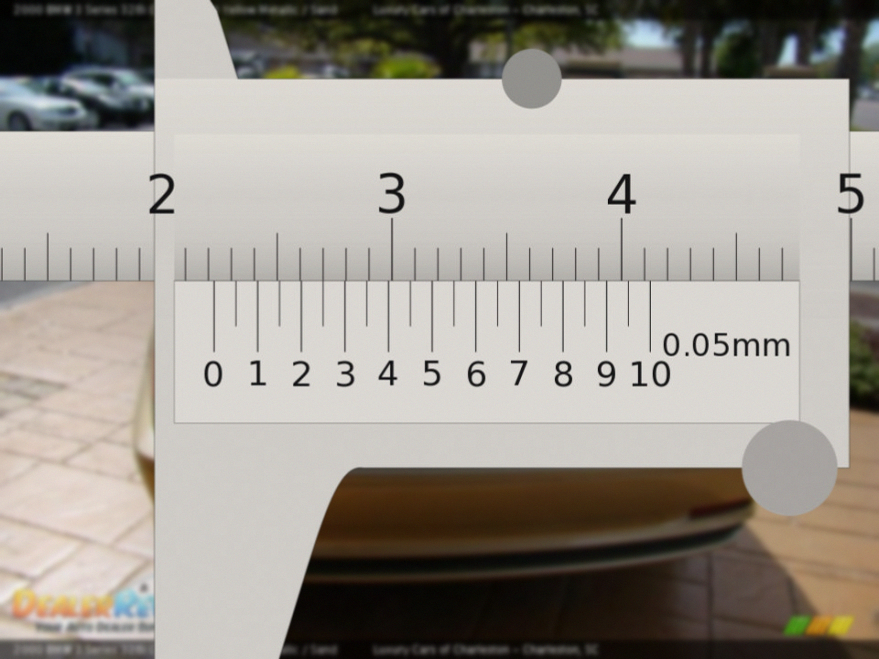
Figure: 22.25 mm
